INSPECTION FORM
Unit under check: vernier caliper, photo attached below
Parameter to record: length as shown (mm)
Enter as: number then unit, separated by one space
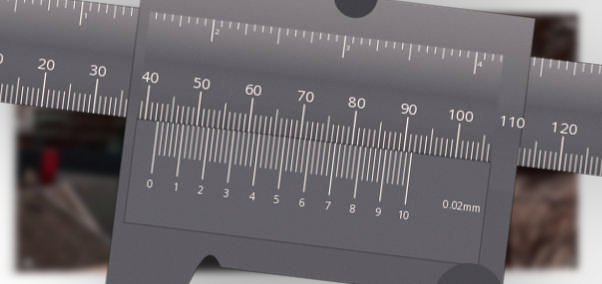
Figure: 42.5 mm
